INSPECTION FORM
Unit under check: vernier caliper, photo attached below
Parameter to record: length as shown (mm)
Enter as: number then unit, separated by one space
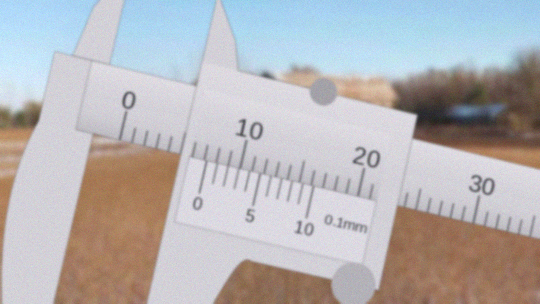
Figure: 7.2 mm
